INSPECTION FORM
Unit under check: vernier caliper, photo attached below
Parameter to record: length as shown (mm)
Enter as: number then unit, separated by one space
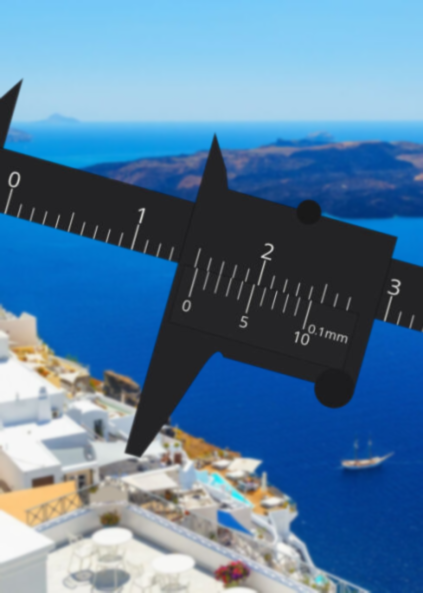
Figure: 15.2 mm
